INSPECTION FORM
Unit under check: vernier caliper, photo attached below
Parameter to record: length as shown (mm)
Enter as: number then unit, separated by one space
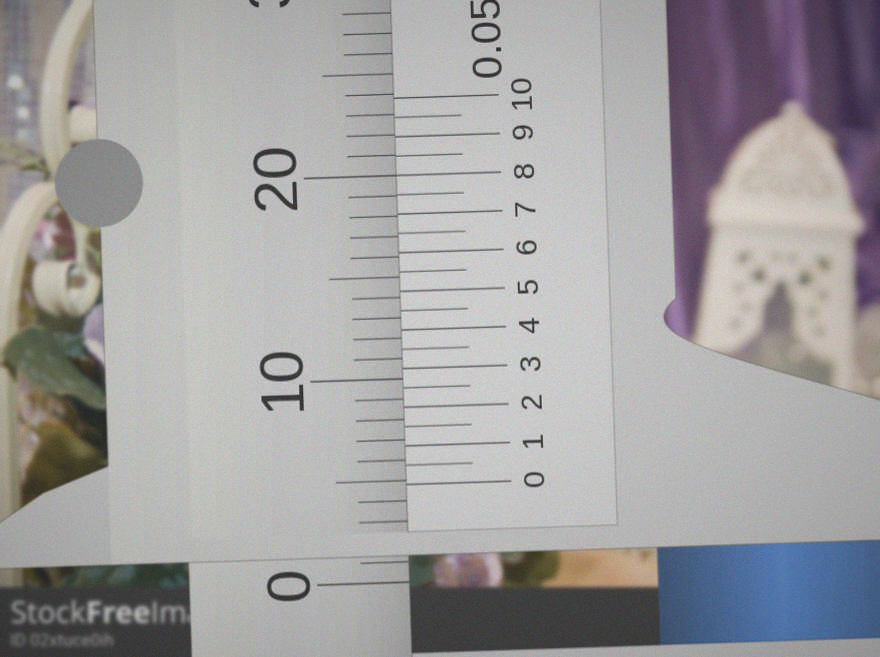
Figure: 4.8 mm
